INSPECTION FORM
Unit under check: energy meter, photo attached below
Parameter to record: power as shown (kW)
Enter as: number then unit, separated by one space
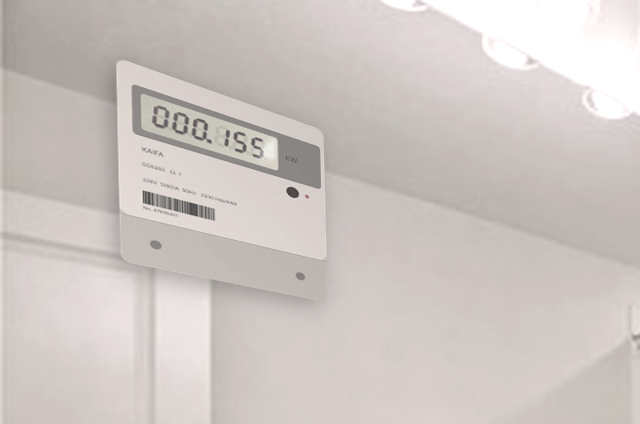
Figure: 0.155 kW
